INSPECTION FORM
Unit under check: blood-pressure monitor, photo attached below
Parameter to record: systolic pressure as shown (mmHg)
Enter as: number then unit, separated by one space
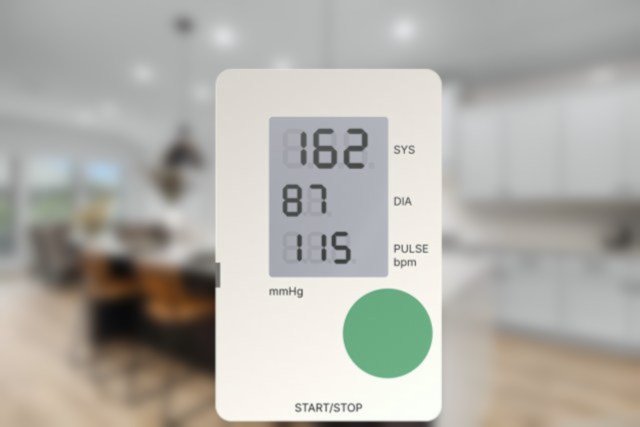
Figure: 162 mmHg
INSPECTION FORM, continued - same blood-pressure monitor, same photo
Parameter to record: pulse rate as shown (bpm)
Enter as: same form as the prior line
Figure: 115 bpm
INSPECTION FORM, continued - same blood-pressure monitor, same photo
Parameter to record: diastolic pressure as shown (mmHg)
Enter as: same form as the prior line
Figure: 87 mmHg
